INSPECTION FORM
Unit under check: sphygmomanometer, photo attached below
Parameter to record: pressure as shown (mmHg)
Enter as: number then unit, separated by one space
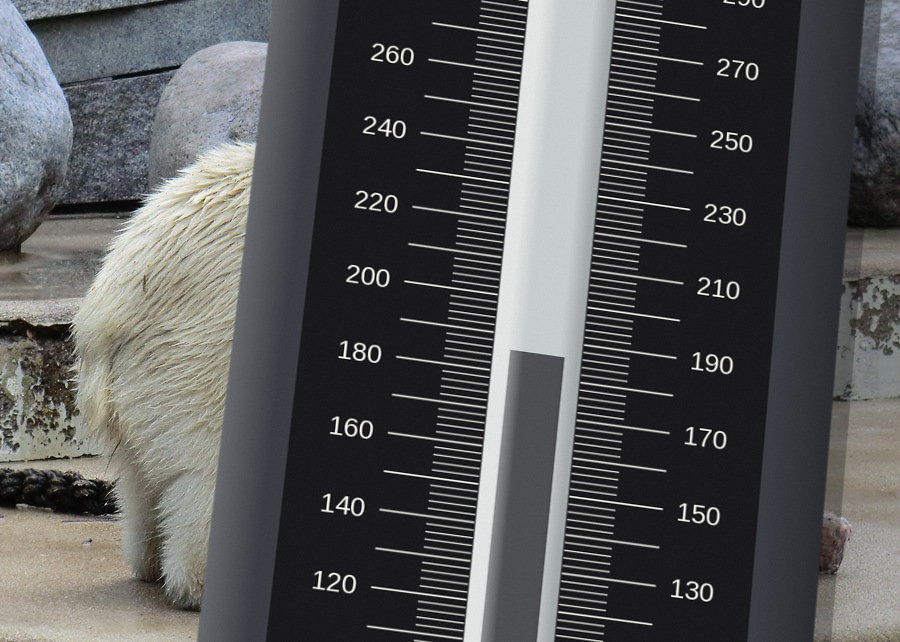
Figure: 186 mmHg
